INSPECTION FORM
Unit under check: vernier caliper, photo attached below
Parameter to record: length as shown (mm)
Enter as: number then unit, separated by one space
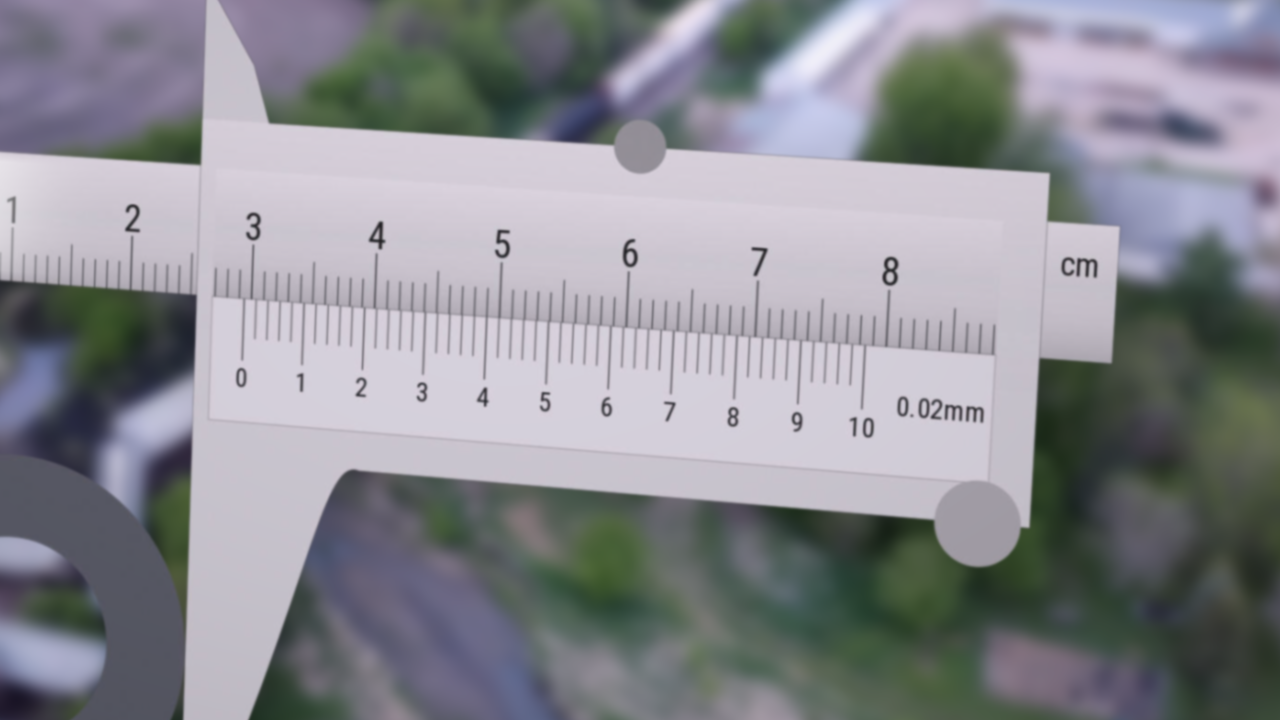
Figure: 29.4 mm
